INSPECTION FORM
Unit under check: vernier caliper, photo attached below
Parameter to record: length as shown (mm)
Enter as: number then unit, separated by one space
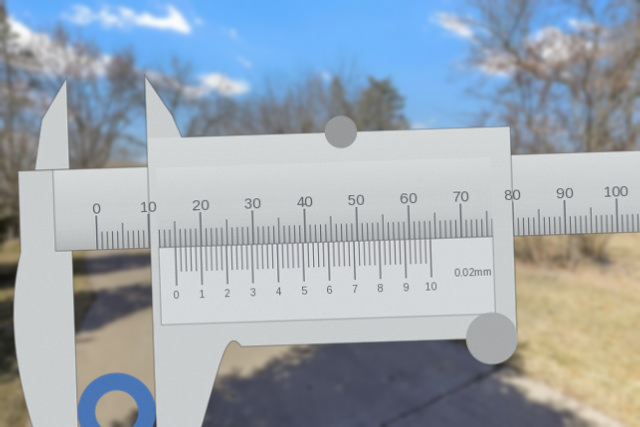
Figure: 15.0 mm
